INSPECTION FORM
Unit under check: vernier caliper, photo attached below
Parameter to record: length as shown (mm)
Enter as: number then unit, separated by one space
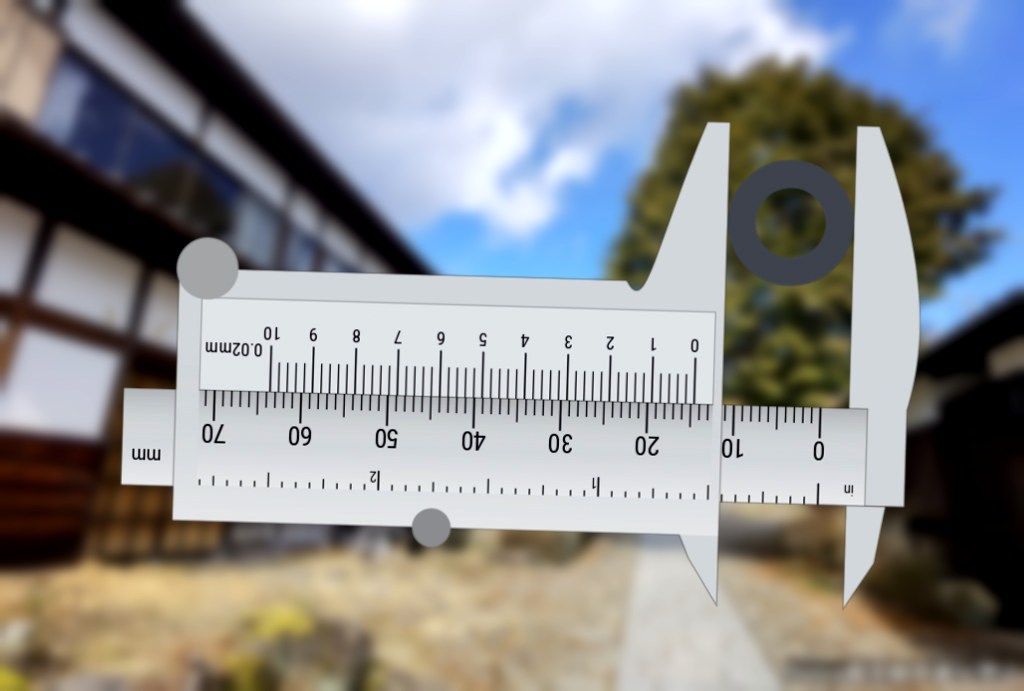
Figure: 14.6 mm
